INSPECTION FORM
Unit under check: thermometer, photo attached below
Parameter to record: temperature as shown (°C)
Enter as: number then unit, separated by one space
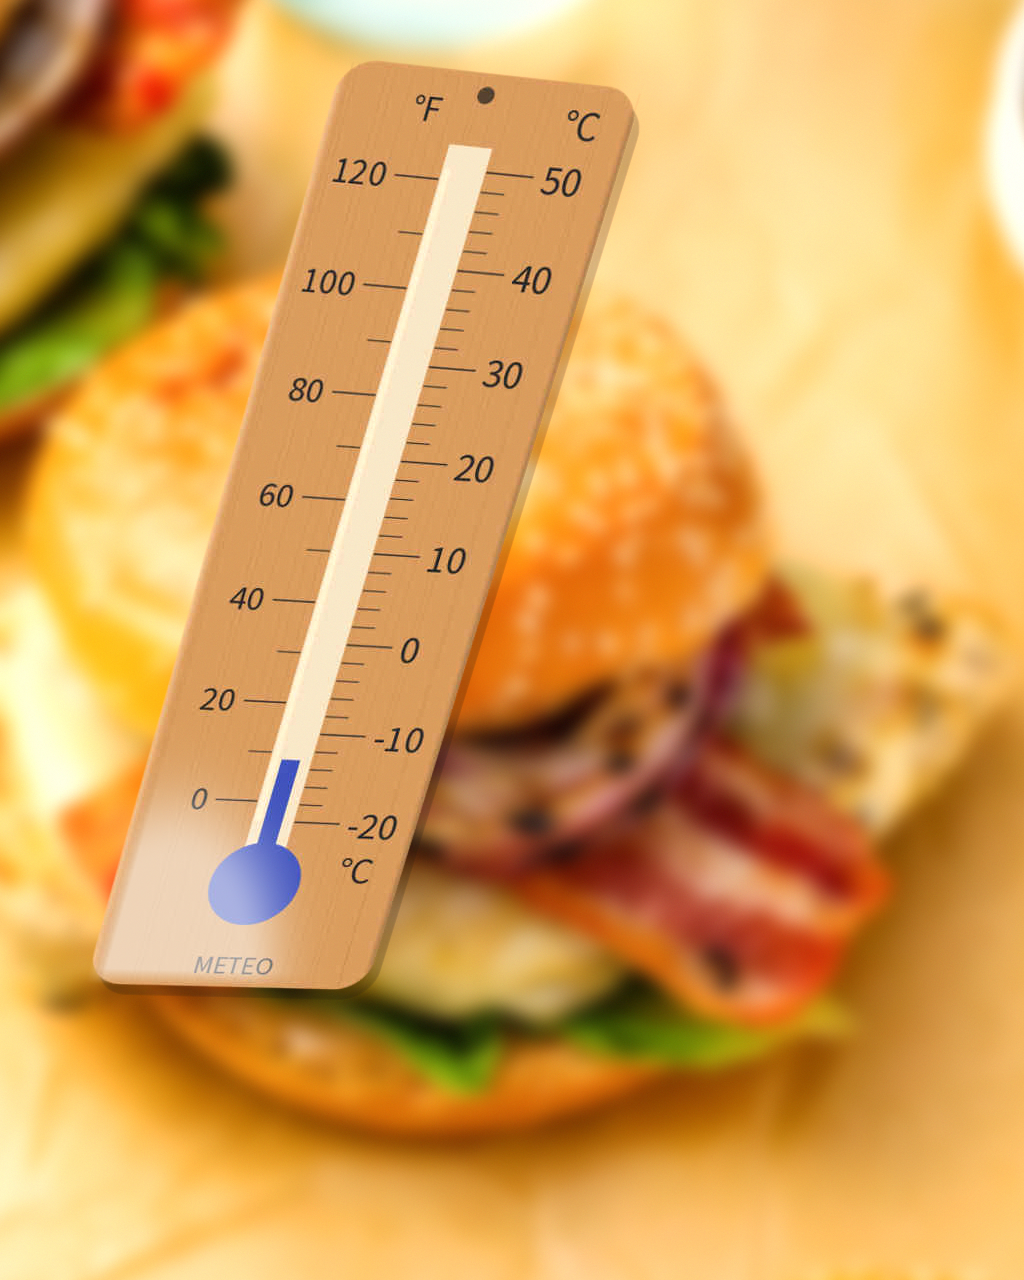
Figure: -13 °C
